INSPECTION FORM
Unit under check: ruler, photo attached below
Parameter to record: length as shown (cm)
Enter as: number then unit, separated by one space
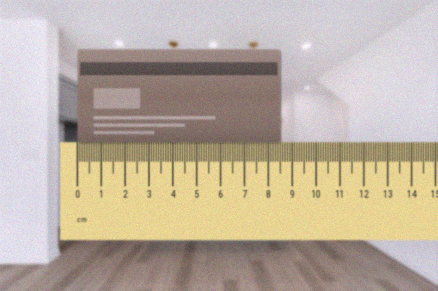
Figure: 8.5 cm
